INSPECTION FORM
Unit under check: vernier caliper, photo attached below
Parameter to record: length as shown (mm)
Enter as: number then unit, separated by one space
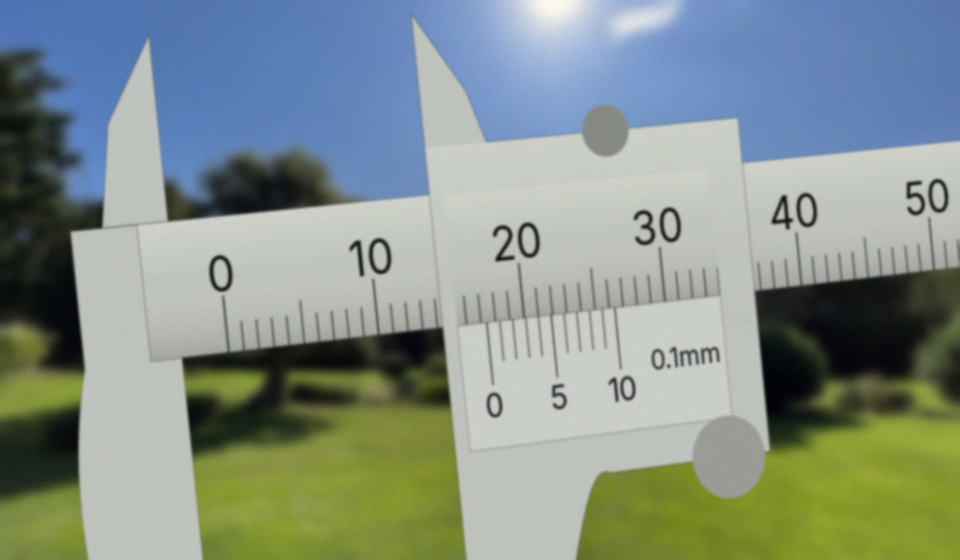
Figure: 17.4 mm
